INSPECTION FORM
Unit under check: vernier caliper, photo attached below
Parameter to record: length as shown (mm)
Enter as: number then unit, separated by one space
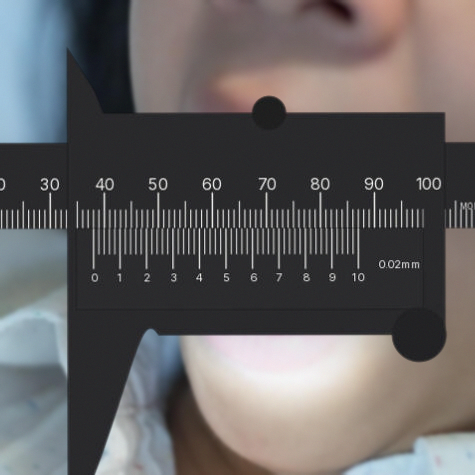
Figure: 38.0 mm
